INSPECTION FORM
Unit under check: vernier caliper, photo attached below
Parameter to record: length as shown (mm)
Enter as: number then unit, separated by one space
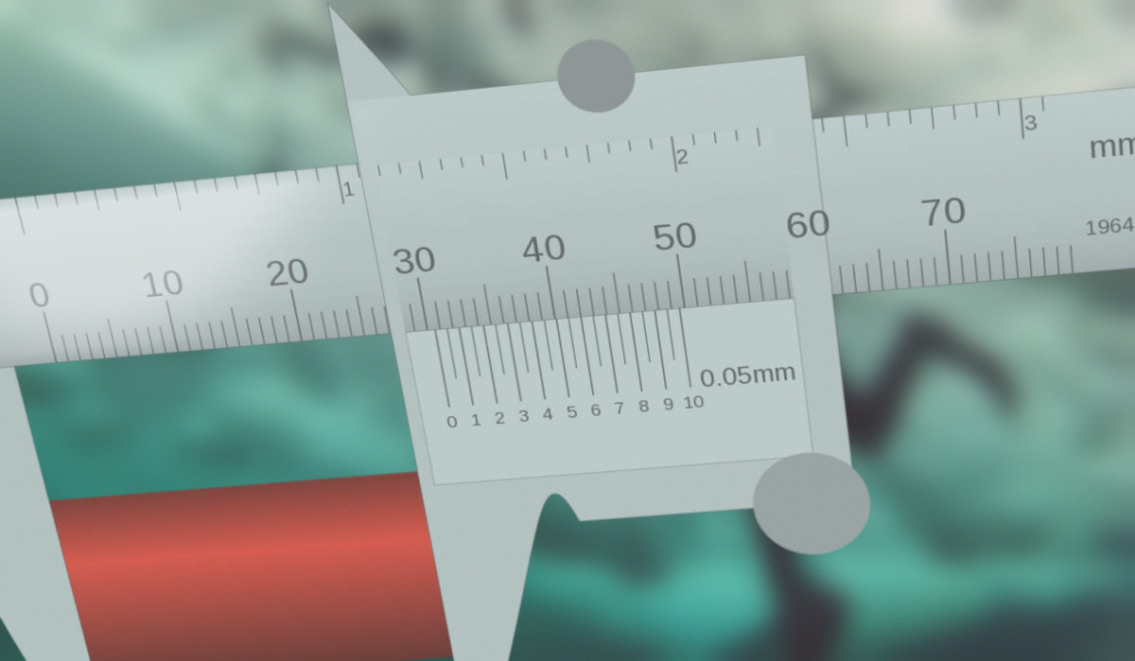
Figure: 30.6 mm
